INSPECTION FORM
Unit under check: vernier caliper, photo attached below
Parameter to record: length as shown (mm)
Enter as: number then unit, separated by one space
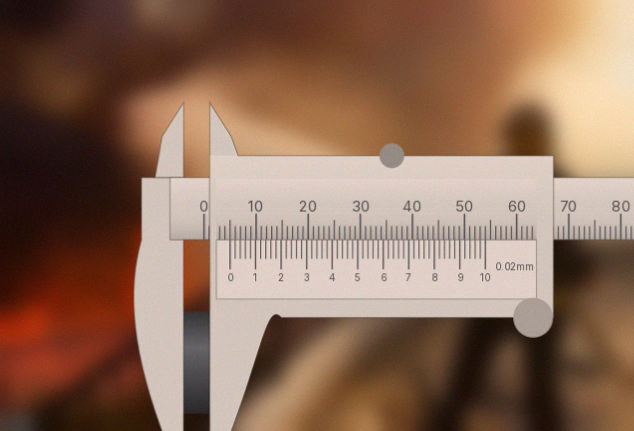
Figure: 5.0 mm
